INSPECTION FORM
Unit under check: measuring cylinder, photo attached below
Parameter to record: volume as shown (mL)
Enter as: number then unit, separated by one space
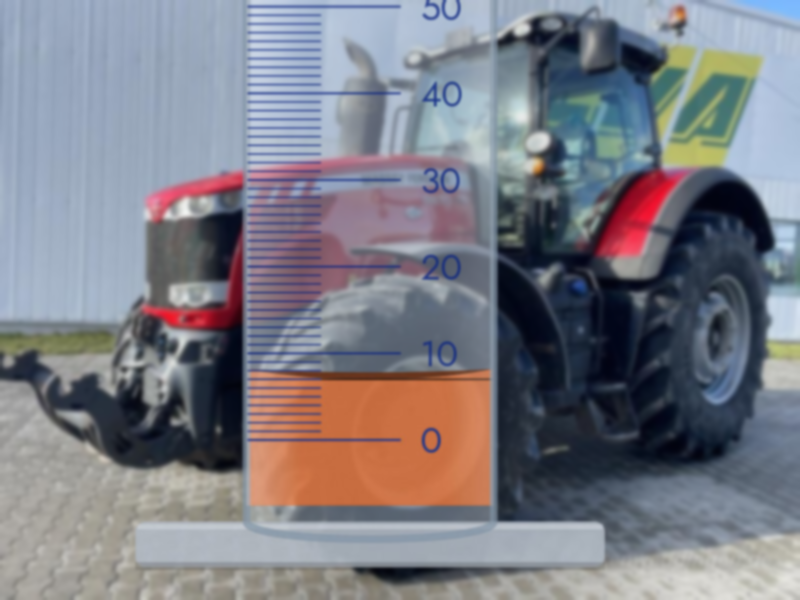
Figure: 7 mL
